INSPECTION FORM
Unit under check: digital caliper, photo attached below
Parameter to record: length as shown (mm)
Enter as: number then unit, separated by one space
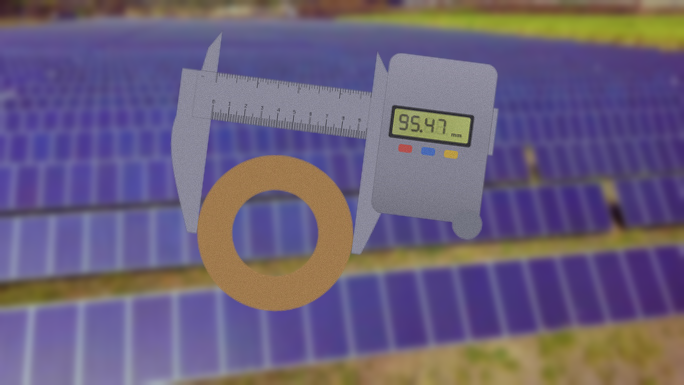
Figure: 95.47 mm
